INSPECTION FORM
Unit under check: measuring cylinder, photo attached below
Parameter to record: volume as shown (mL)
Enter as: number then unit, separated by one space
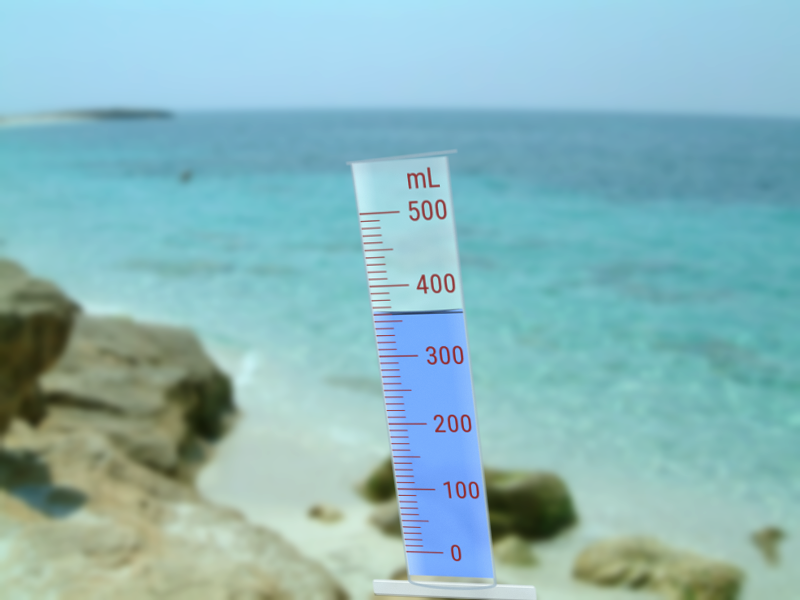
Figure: 360 mL
